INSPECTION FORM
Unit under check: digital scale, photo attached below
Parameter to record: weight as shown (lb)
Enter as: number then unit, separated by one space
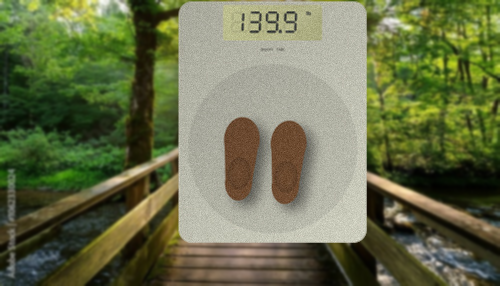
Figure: 139.9 lb
